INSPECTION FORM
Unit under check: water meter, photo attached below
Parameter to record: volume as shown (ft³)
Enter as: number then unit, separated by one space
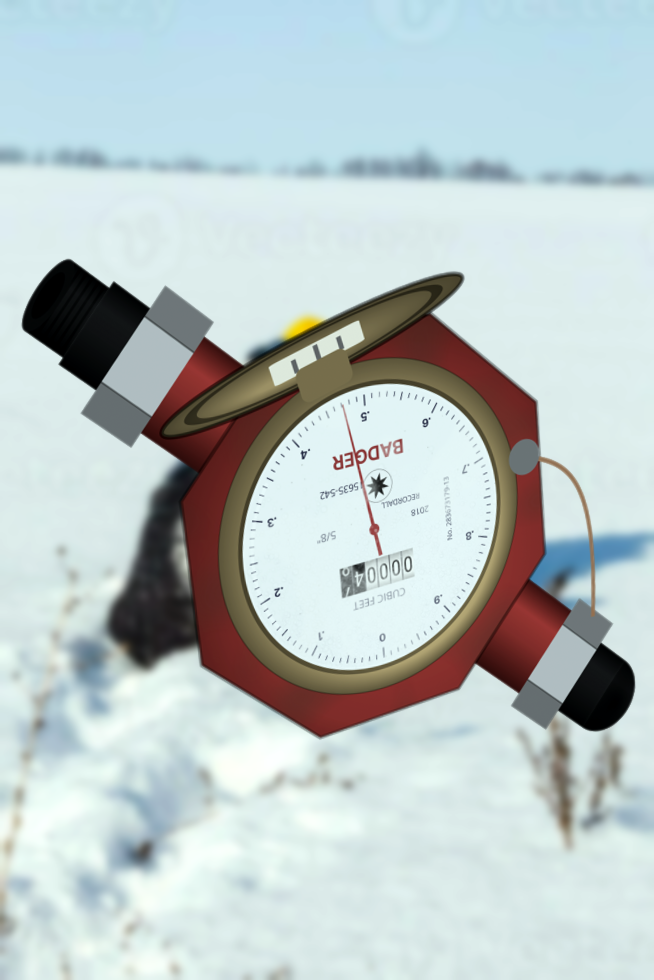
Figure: 47.47 ft³
